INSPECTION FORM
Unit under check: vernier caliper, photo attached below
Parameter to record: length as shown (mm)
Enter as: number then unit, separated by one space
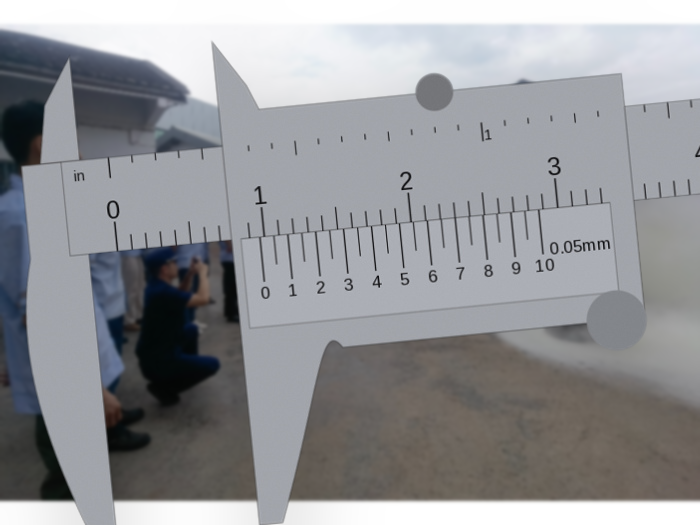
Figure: 9.7 mm
